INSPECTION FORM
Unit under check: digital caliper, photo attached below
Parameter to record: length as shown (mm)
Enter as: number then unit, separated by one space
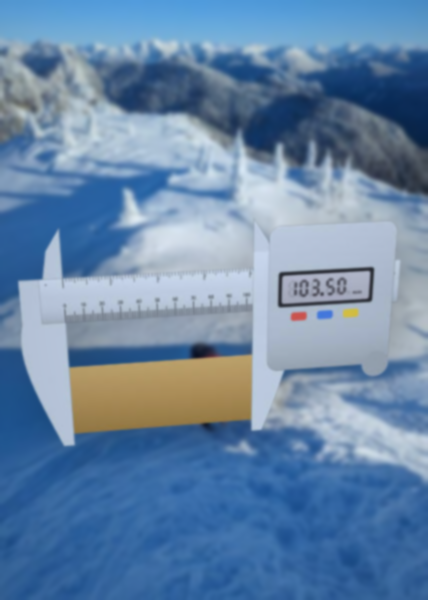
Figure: 103.50 mm
